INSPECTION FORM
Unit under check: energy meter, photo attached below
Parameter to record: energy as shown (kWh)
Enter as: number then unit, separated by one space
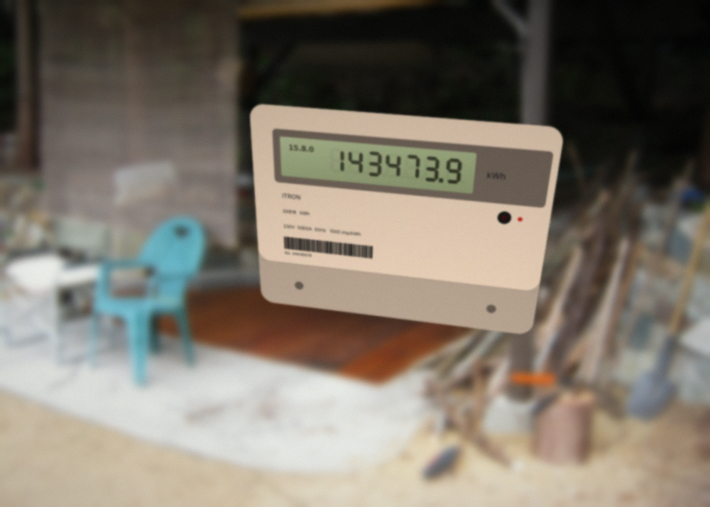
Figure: 143473.9 kWh
